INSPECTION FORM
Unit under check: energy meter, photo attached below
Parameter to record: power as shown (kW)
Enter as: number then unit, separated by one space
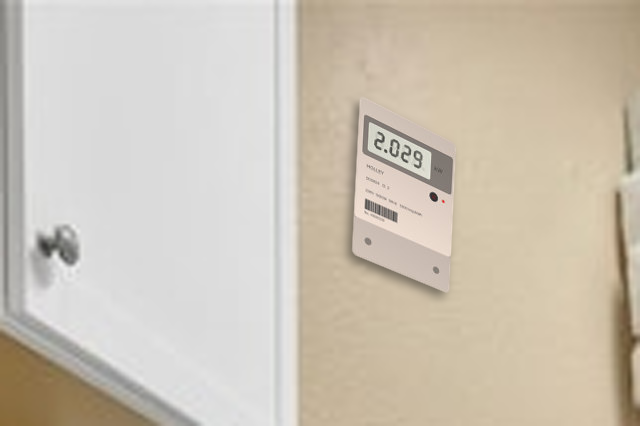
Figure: 2.029 kW
